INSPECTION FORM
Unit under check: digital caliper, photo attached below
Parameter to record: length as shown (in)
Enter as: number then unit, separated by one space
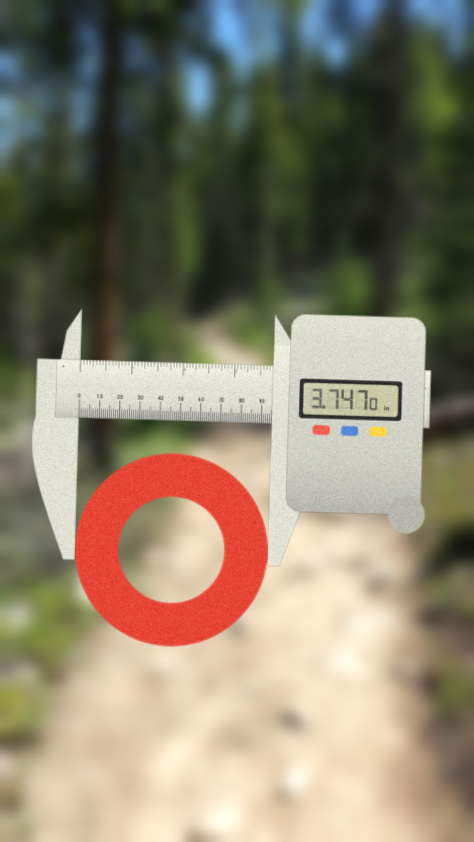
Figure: 3.7470 in
